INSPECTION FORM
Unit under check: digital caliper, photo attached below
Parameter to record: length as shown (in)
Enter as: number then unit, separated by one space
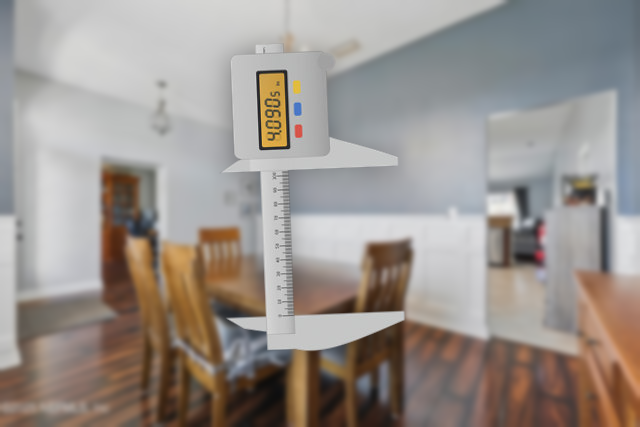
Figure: 4.0905 in
